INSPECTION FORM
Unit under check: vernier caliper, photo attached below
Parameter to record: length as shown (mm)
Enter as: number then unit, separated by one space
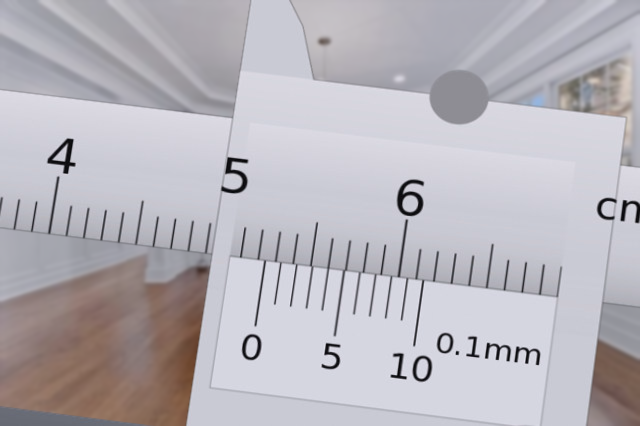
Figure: 52.4 mm
